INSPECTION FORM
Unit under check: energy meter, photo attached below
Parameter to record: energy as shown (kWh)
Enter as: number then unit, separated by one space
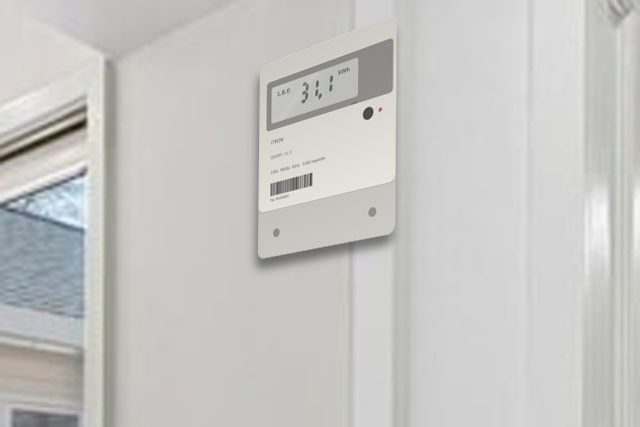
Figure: 31.1 kWh
